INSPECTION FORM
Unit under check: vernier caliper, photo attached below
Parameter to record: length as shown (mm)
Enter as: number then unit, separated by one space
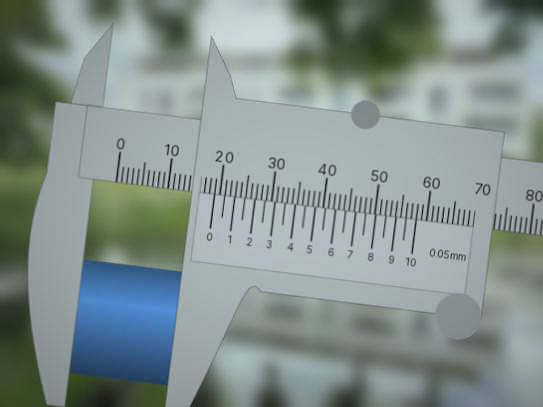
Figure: 19.0 mm
